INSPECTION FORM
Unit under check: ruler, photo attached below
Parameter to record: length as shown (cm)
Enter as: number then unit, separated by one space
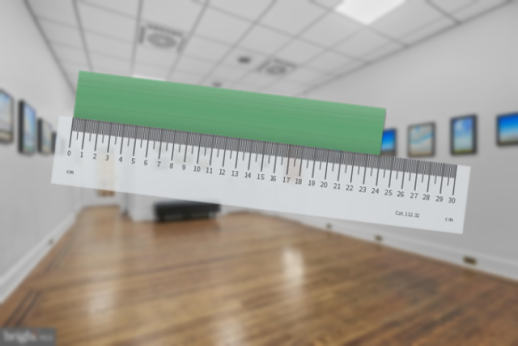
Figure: 24 cm
